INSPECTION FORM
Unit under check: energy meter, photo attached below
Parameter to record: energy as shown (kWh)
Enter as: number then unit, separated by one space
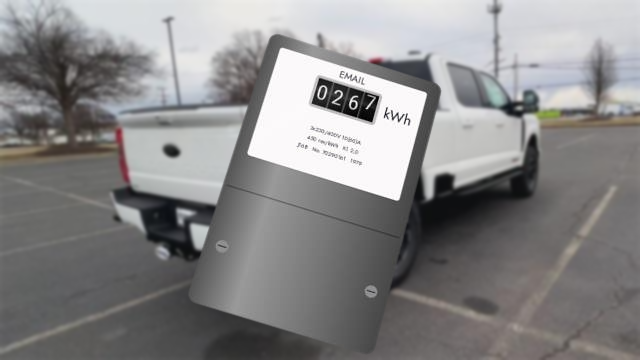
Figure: 267 kWh
